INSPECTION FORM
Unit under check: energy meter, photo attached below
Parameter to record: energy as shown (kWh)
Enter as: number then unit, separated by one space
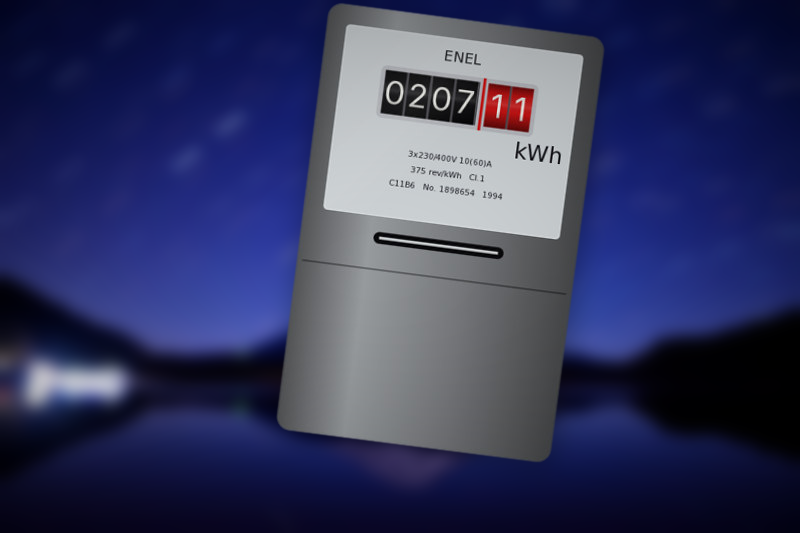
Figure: 207.11 kWh
